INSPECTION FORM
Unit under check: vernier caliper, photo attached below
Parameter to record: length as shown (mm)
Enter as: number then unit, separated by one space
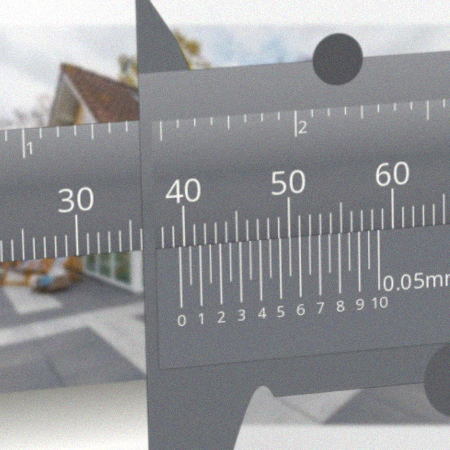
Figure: 39.6 mm
